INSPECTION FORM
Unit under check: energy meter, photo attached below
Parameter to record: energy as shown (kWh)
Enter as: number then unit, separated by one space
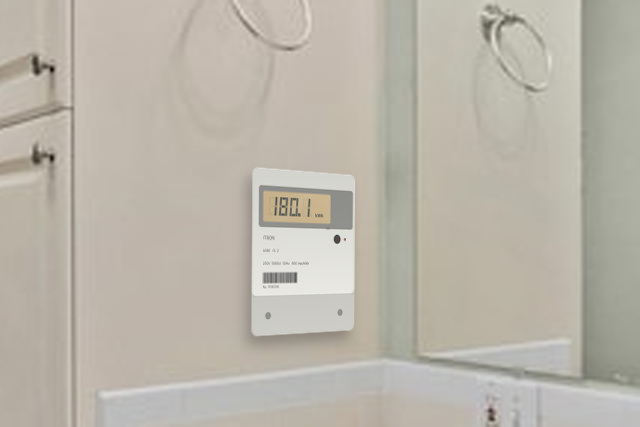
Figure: 180.1 kWh
